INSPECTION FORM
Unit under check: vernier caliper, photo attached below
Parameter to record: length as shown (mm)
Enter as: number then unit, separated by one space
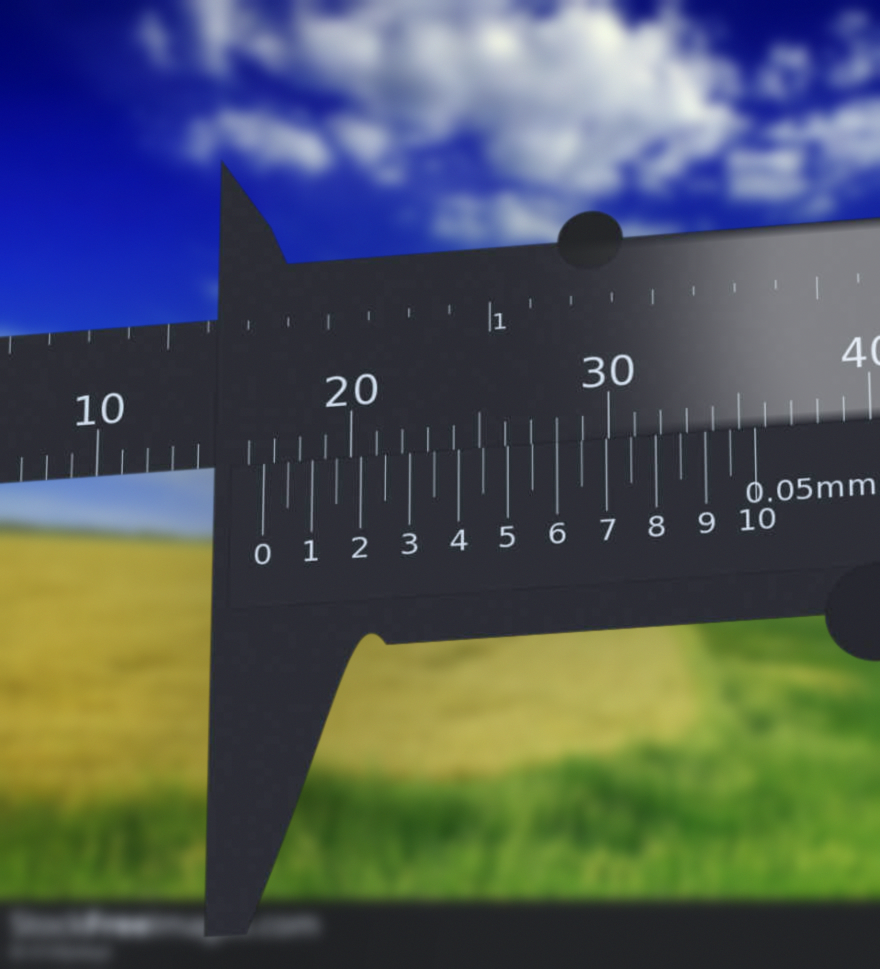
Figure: 16.6 mm
